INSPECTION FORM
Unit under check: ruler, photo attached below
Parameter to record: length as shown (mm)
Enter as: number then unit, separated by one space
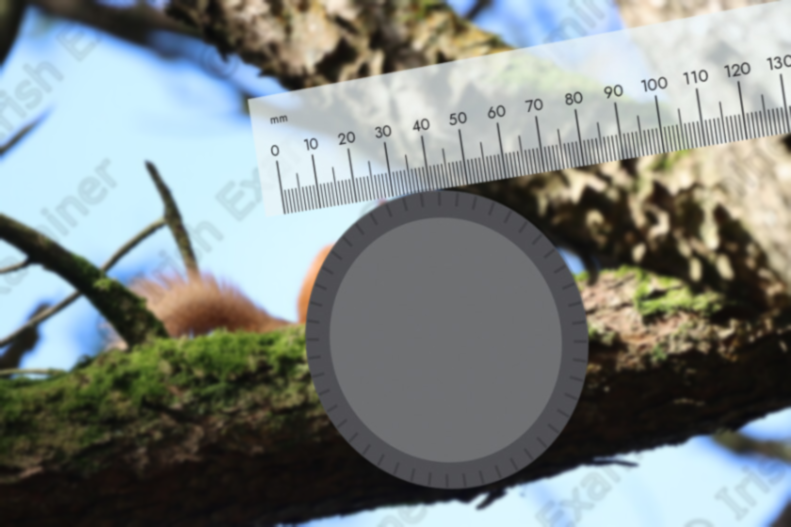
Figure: 75 mm
